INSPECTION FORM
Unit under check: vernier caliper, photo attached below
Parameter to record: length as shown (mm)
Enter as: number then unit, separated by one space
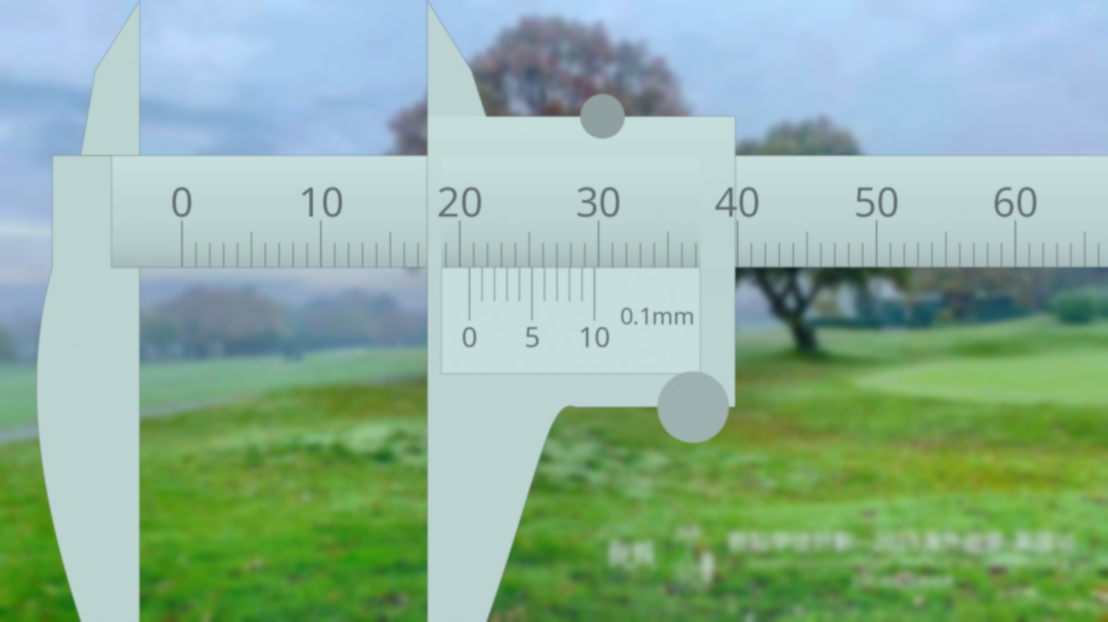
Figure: 20.7 mm
